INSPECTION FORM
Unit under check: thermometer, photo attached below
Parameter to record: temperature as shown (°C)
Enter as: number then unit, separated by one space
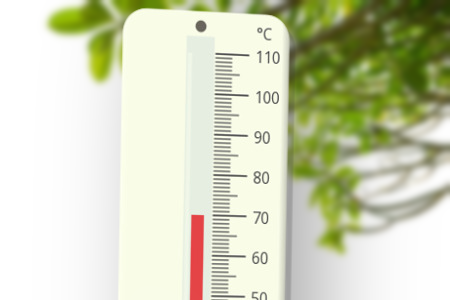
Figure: 70 °C
